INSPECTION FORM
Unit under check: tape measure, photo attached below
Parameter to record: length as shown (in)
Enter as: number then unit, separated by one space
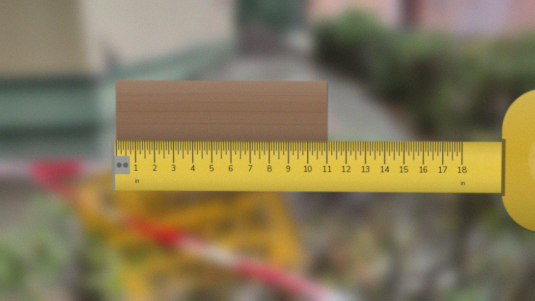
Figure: 11 in
